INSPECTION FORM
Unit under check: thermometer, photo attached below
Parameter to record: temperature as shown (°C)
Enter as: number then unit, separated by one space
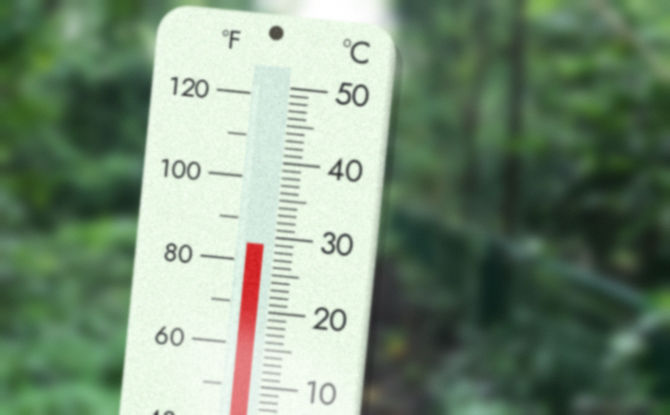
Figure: 29 °C
